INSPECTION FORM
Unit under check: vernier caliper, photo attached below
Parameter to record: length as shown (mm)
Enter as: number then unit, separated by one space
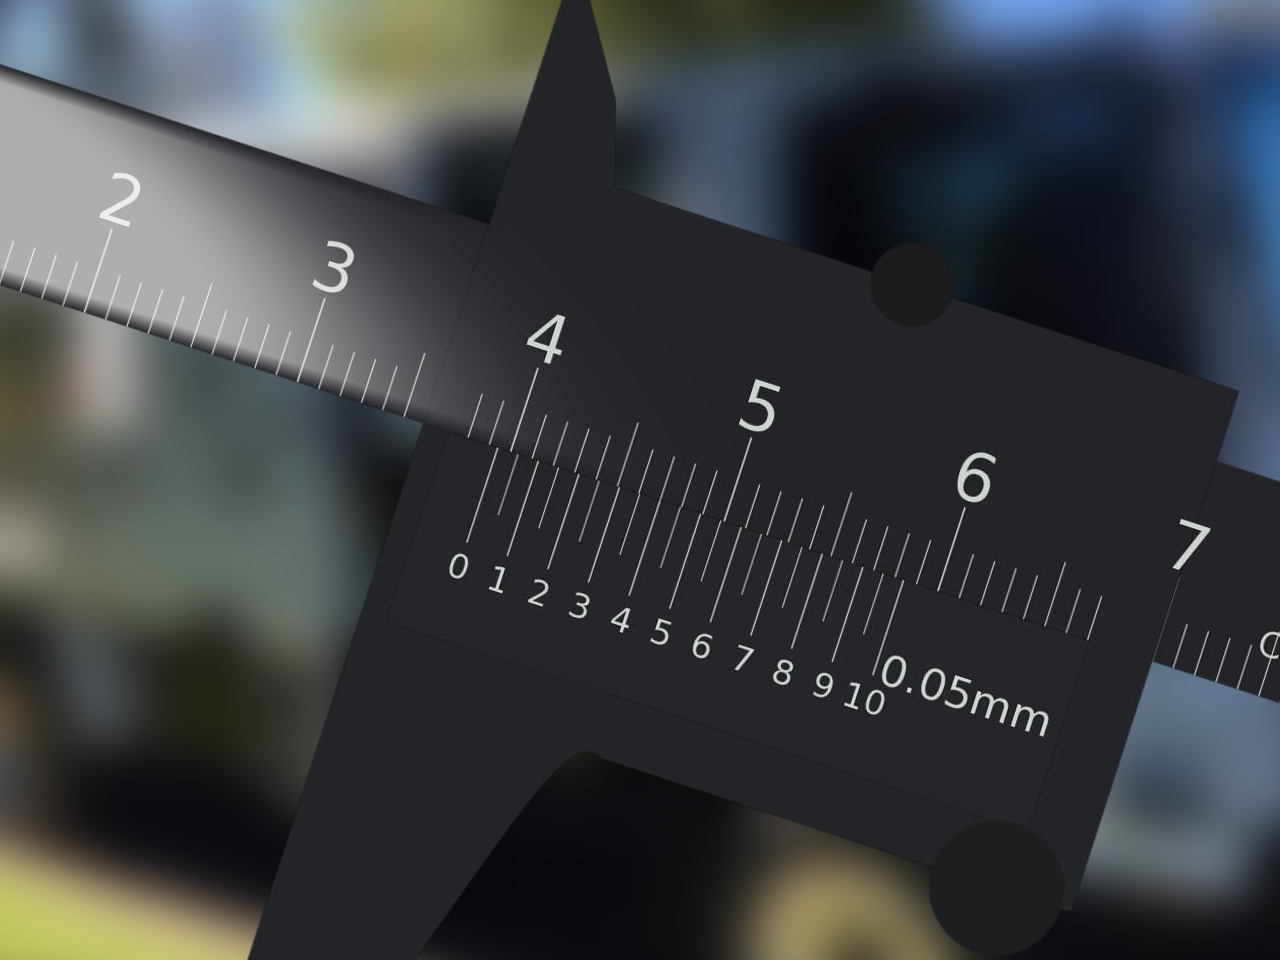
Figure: 39.4 mm
